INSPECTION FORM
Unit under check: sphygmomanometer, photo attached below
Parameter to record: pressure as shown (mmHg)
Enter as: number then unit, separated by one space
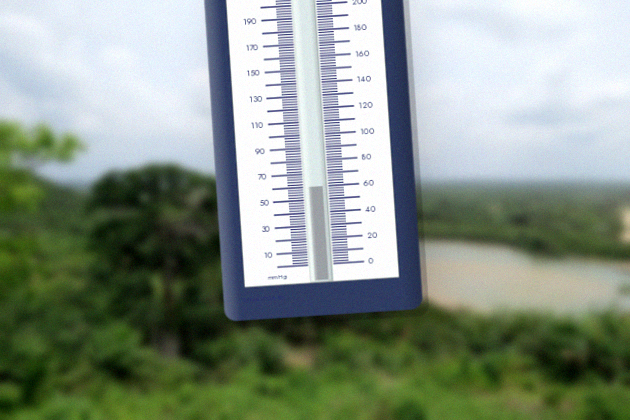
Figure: 60 mmHg
